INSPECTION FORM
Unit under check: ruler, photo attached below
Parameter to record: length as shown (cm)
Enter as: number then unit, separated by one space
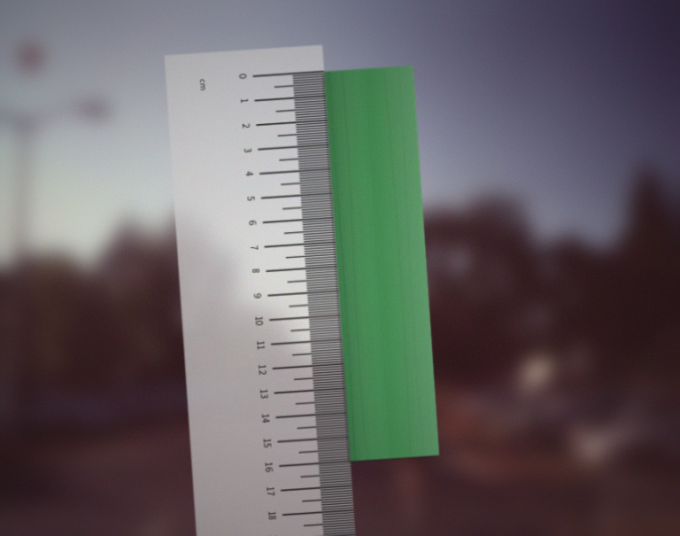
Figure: 16 cm
